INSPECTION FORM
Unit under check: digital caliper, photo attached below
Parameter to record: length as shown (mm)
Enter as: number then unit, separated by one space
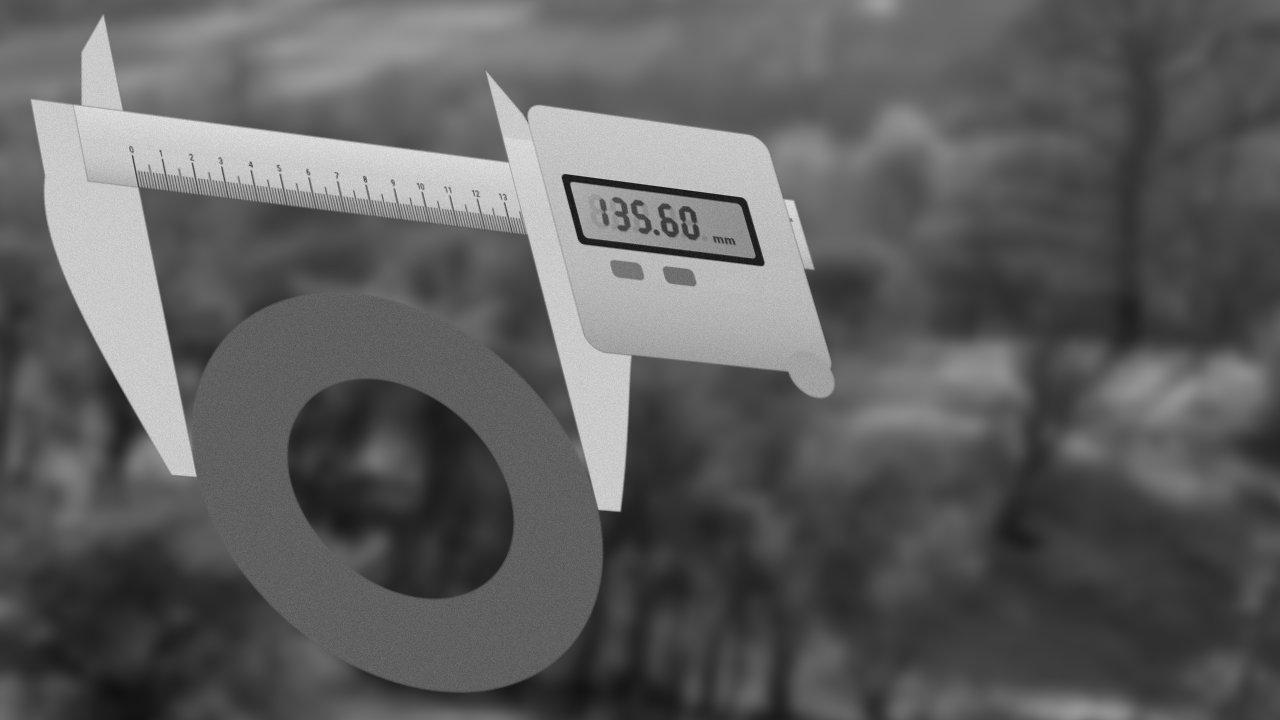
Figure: 135.60 mm
